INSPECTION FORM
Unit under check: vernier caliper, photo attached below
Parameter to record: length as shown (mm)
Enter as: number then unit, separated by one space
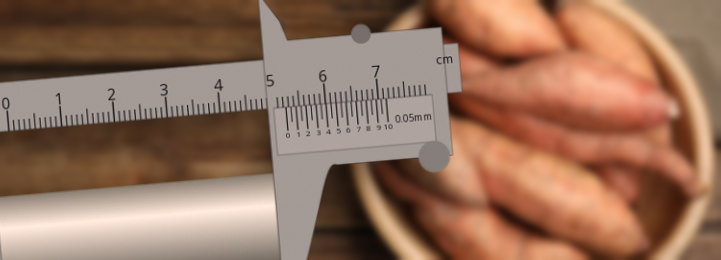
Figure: 52.5 mm
